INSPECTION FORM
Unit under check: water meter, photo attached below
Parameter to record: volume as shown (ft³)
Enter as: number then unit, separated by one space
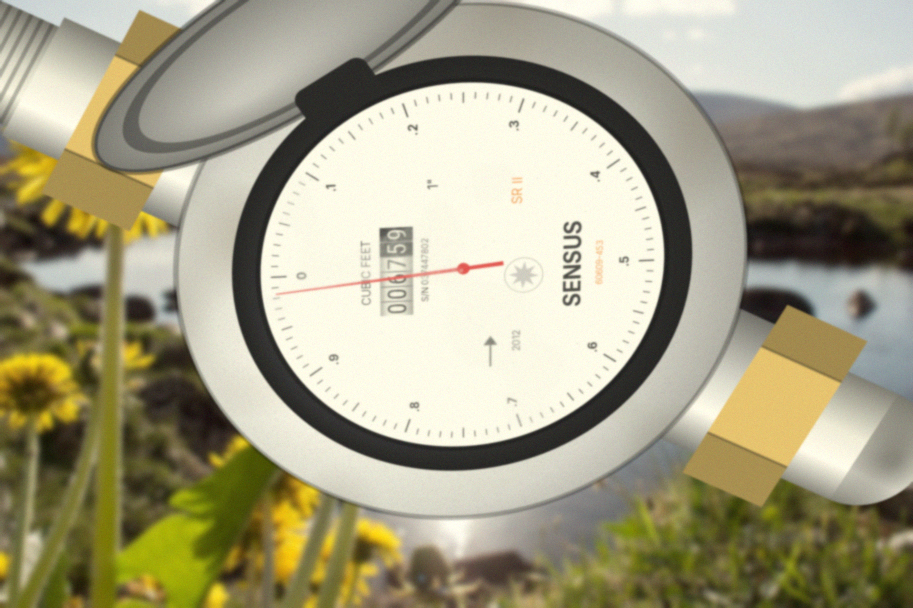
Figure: 6758.98 ft³
